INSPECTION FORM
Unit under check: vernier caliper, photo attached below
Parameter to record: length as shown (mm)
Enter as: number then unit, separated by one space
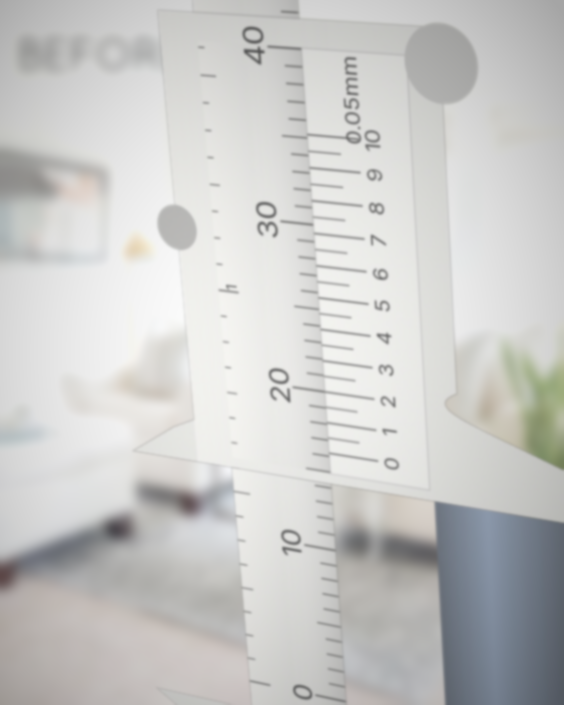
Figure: 16.2 mm
